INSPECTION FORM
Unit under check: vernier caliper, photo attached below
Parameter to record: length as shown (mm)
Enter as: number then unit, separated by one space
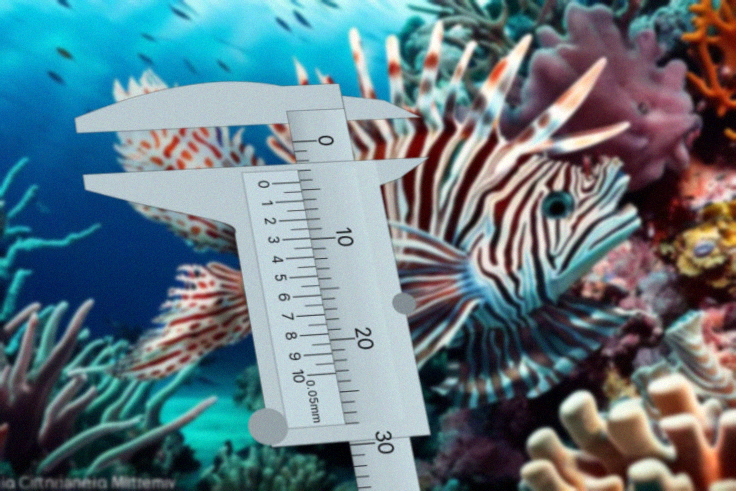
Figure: 4.2 mm
